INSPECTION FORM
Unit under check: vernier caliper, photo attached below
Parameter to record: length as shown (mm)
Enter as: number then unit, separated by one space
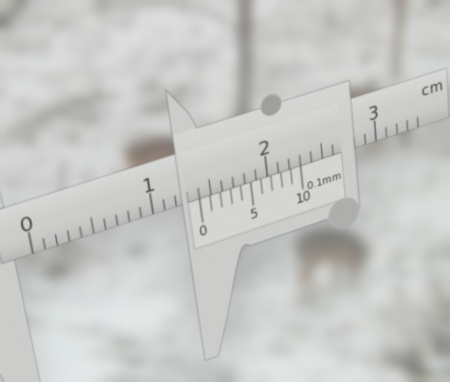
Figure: 14.0 mm
